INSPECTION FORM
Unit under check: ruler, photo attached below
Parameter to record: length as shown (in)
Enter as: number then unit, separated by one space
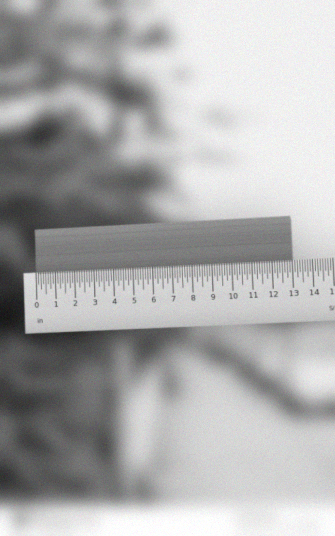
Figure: 13 in
